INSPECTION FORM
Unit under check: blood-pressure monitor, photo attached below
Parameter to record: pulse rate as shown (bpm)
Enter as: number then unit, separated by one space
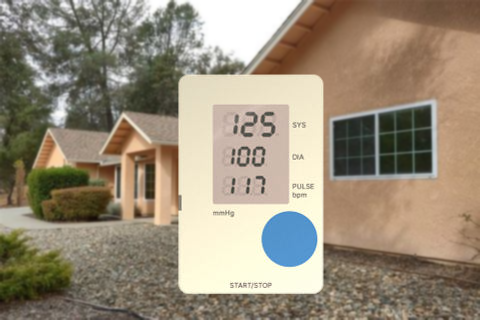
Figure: 117 bpm
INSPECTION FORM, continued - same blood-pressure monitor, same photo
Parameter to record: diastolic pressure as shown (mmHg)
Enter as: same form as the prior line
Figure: 100 mmHg
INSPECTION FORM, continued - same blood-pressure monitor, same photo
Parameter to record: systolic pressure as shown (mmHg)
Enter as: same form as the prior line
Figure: 125 mmHg
